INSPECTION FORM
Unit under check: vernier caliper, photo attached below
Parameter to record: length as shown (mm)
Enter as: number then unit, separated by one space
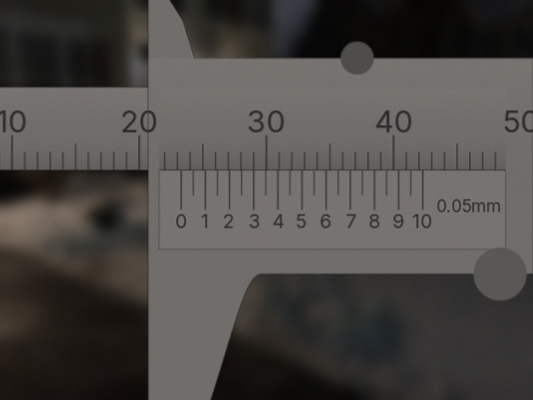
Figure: 23.3 mm
